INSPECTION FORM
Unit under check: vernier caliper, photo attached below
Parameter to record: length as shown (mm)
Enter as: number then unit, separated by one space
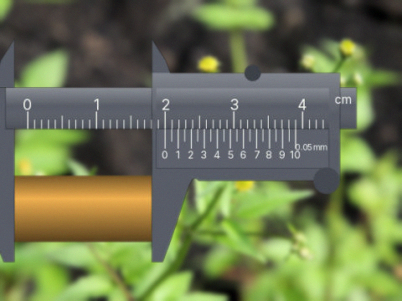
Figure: 20.0 mm
